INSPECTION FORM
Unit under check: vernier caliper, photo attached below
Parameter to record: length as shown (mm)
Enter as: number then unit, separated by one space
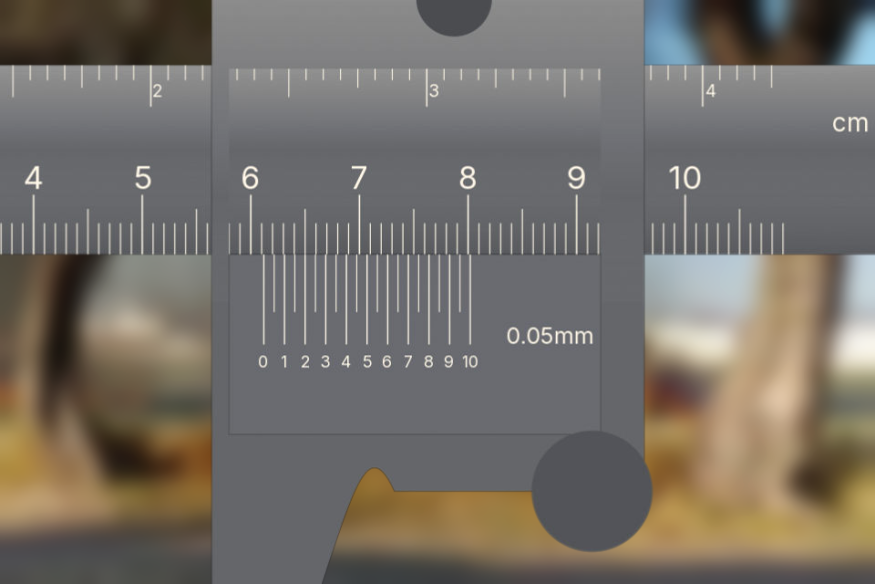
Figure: 61.2 mm
